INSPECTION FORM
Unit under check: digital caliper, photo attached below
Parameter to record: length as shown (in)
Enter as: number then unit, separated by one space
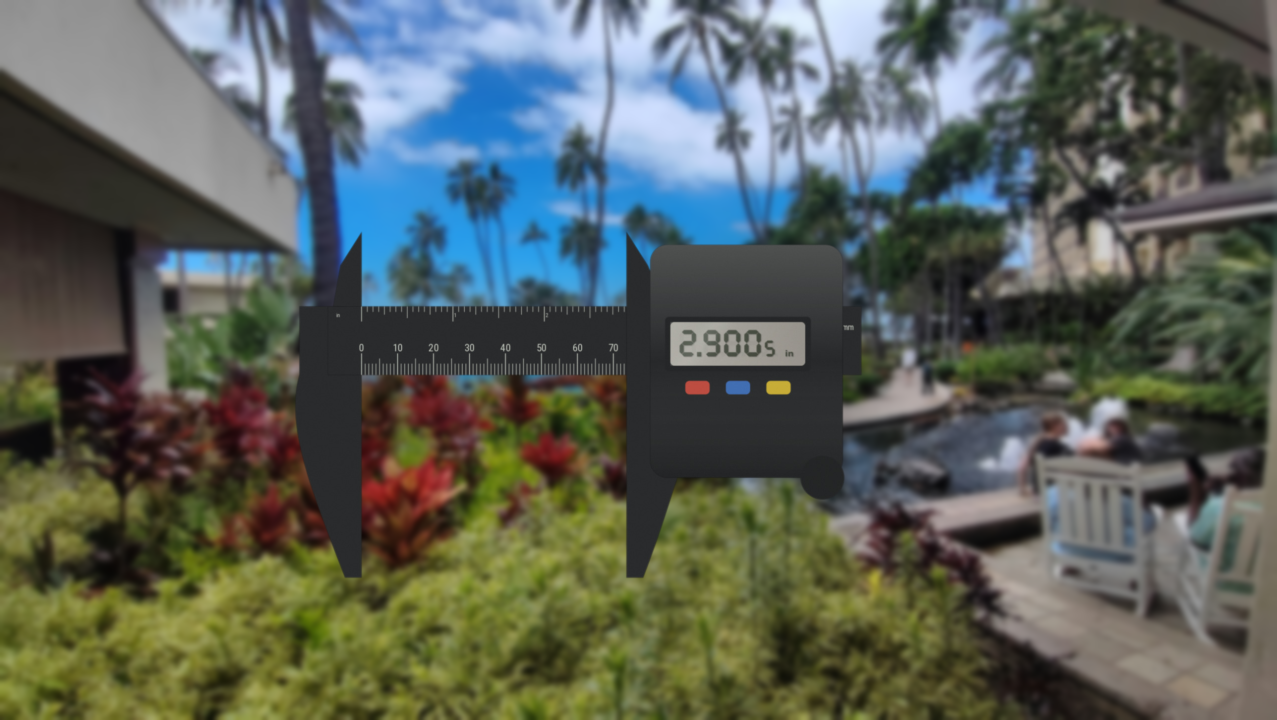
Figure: 2.9005 in
